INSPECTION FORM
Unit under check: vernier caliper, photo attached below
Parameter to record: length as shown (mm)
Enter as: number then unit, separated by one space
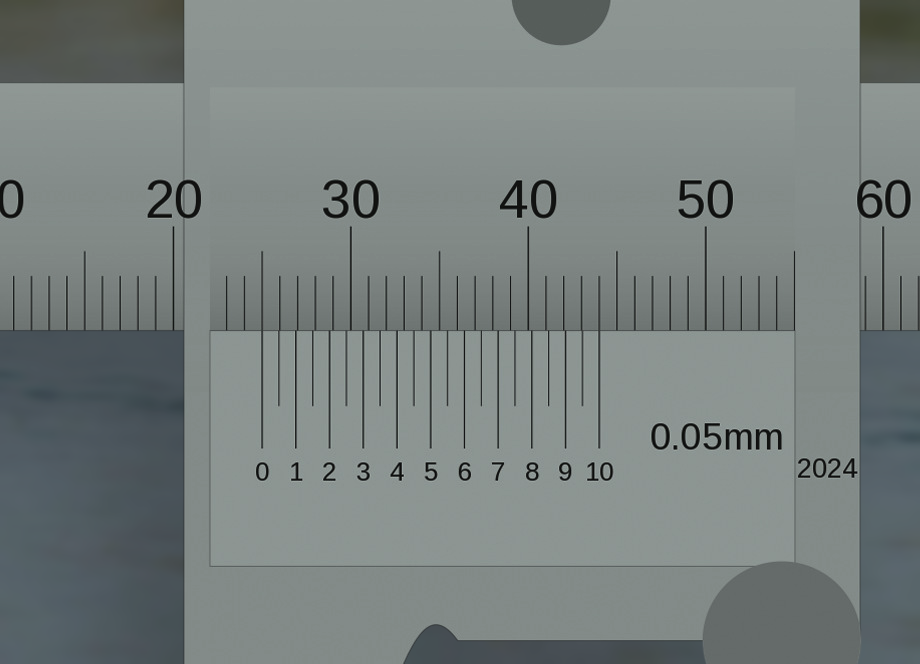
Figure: 25.0 mm
